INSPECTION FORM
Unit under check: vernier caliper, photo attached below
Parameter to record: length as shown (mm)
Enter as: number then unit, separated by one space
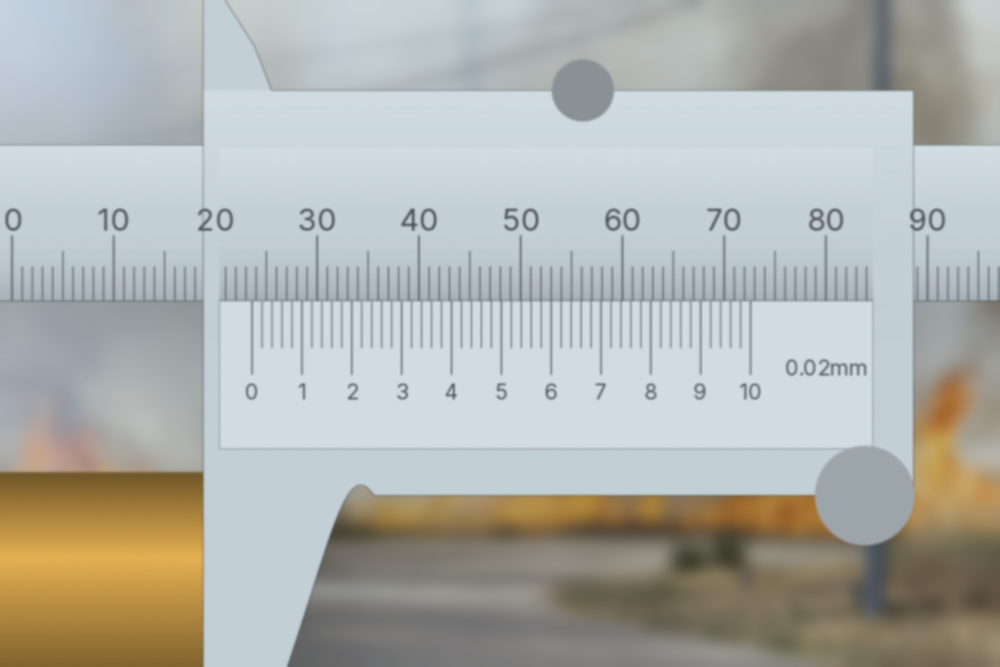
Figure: 23.6 mm
